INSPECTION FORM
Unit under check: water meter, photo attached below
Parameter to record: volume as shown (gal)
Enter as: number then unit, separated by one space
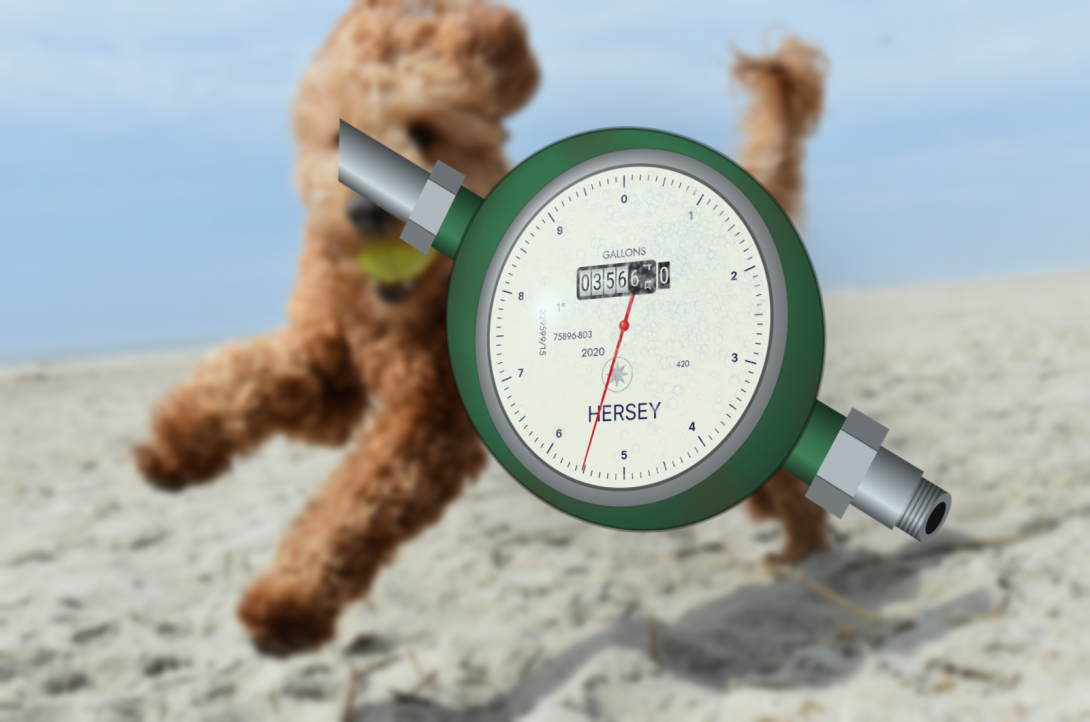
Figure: 356645.5 gal
